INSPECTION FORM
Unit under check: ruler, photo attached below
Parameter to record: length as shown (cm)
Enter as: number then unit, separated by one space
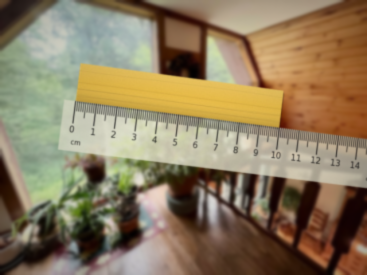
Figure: 10 cm
